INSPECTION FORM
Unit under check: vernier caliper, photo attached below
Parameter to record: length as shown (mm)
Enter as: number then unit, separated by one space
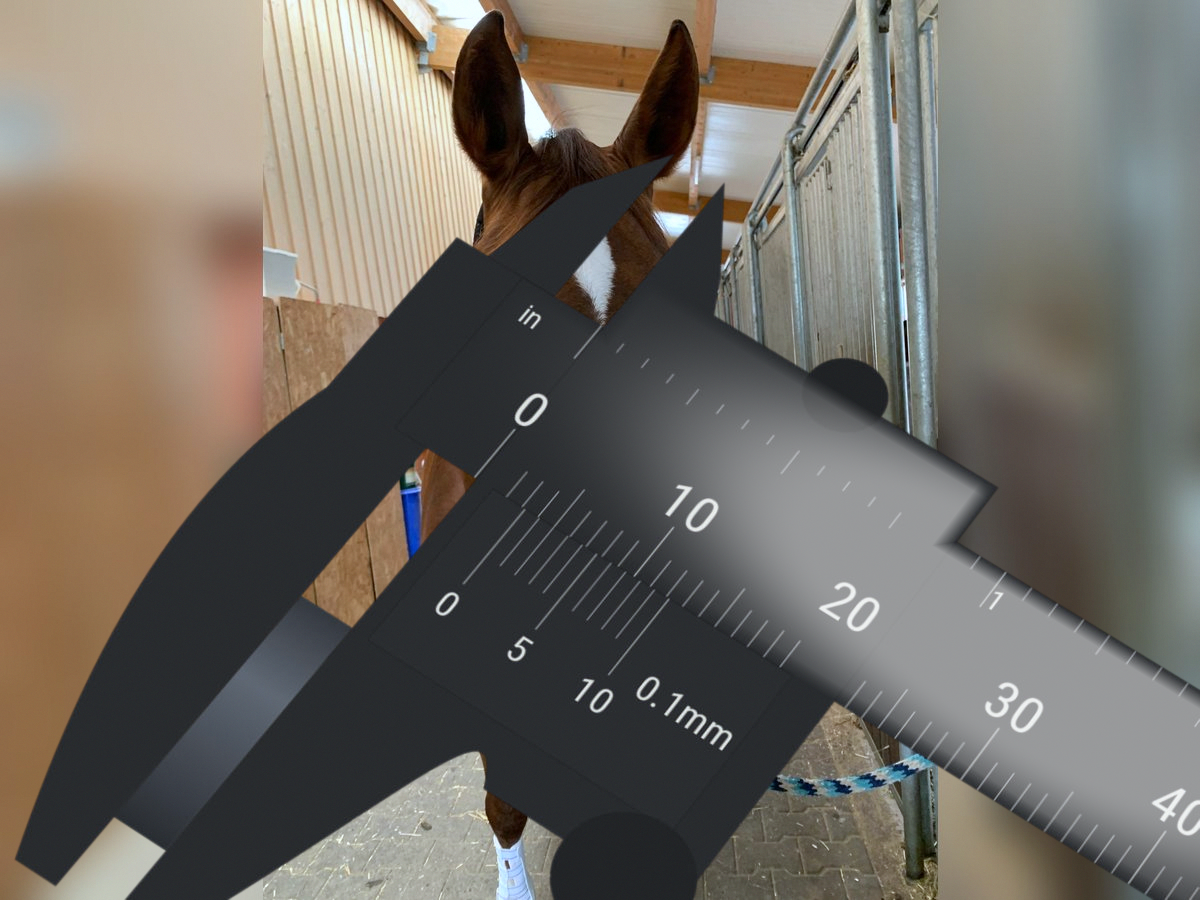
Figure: 3.2 mm
